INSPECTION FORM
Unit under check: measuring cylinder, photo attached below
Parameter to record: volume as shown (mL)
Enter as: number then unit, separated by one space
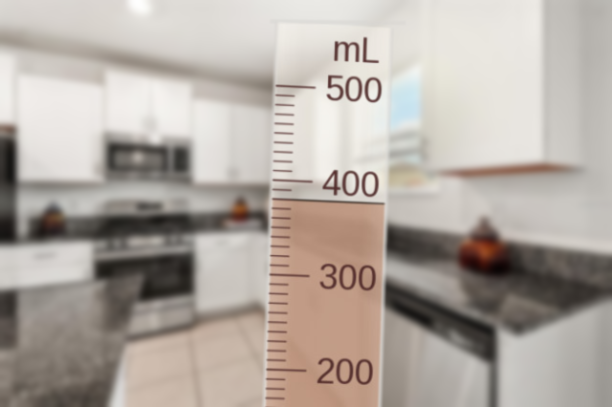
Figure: 380 mL
